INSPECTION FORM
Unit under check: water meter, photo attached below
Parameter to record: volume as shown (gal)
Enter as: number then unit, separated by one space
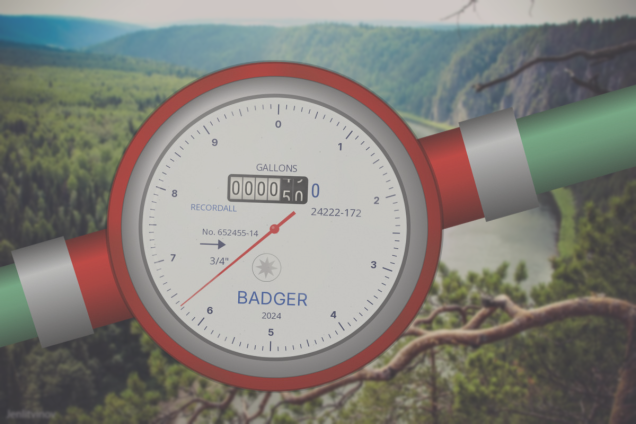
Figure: 496.3 gal
